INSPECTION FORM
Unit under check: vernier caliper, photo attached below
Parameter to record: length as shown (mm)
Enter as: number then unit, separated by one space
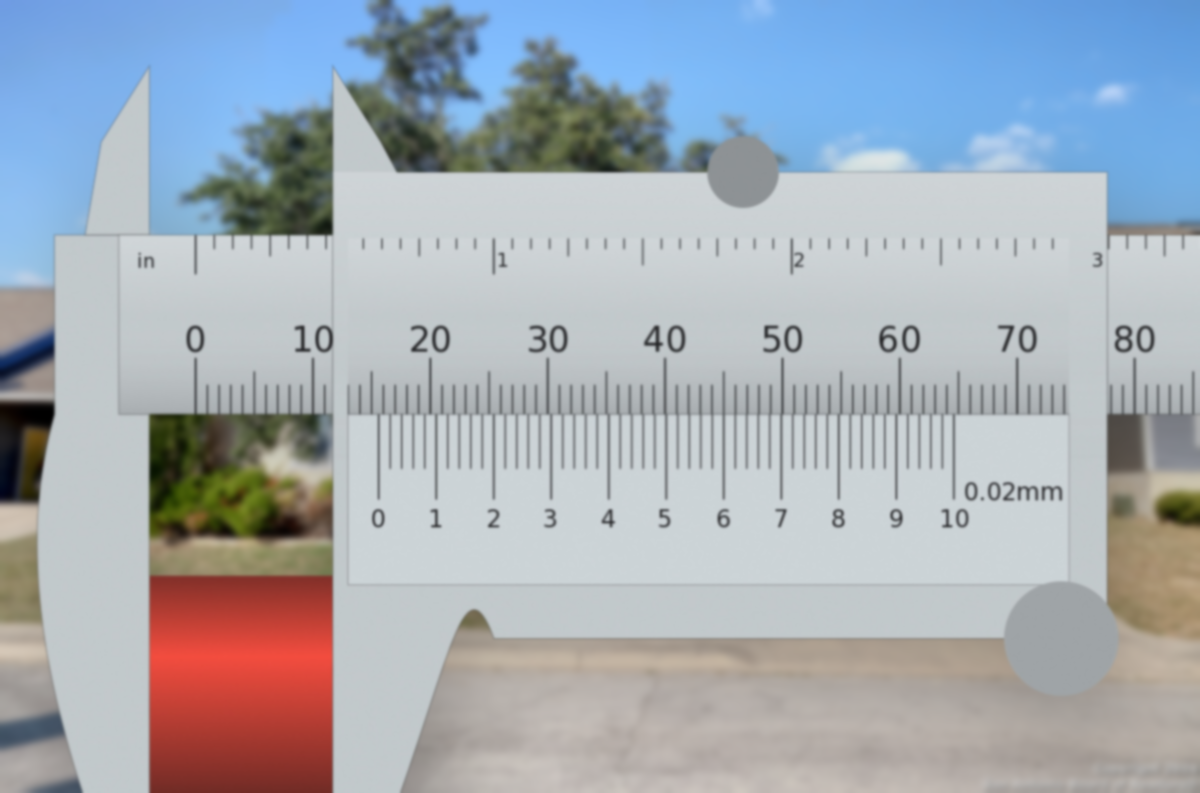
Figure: 15.6 mm
